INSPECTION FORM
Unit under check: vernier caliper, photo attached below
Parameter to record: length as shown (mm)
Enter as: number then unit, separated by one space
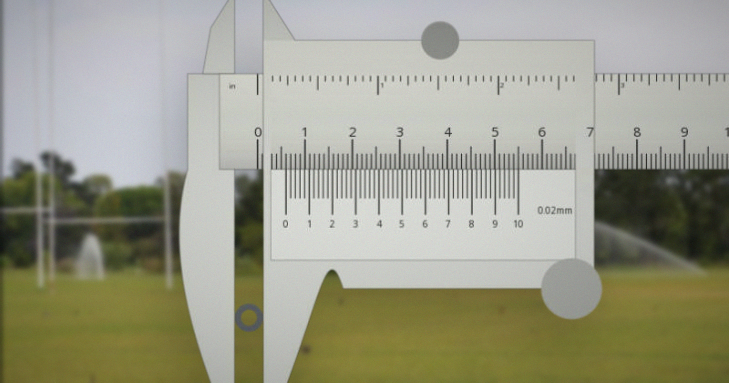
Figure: 6.0 mm
